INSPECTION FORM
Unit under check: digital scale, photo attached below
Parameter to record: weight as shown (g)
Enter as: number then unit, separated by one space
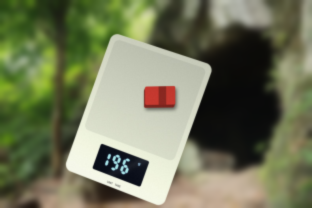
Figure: 196 g
